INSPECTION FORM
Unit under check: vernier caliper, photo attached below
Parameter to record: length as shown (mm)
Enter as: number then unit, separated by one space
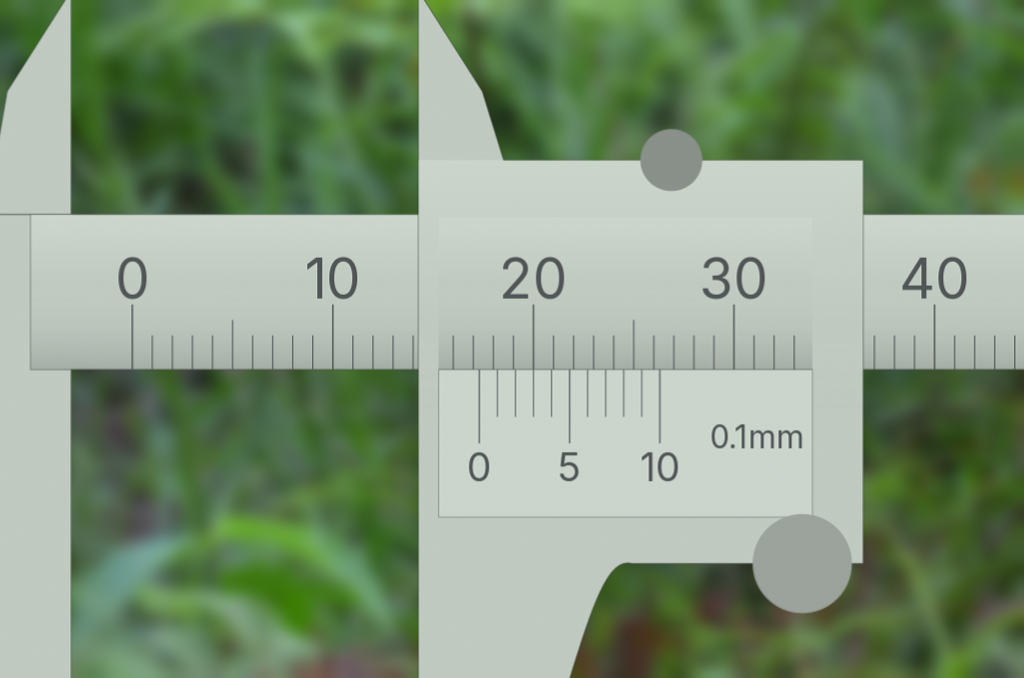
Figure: 17.3 mm
